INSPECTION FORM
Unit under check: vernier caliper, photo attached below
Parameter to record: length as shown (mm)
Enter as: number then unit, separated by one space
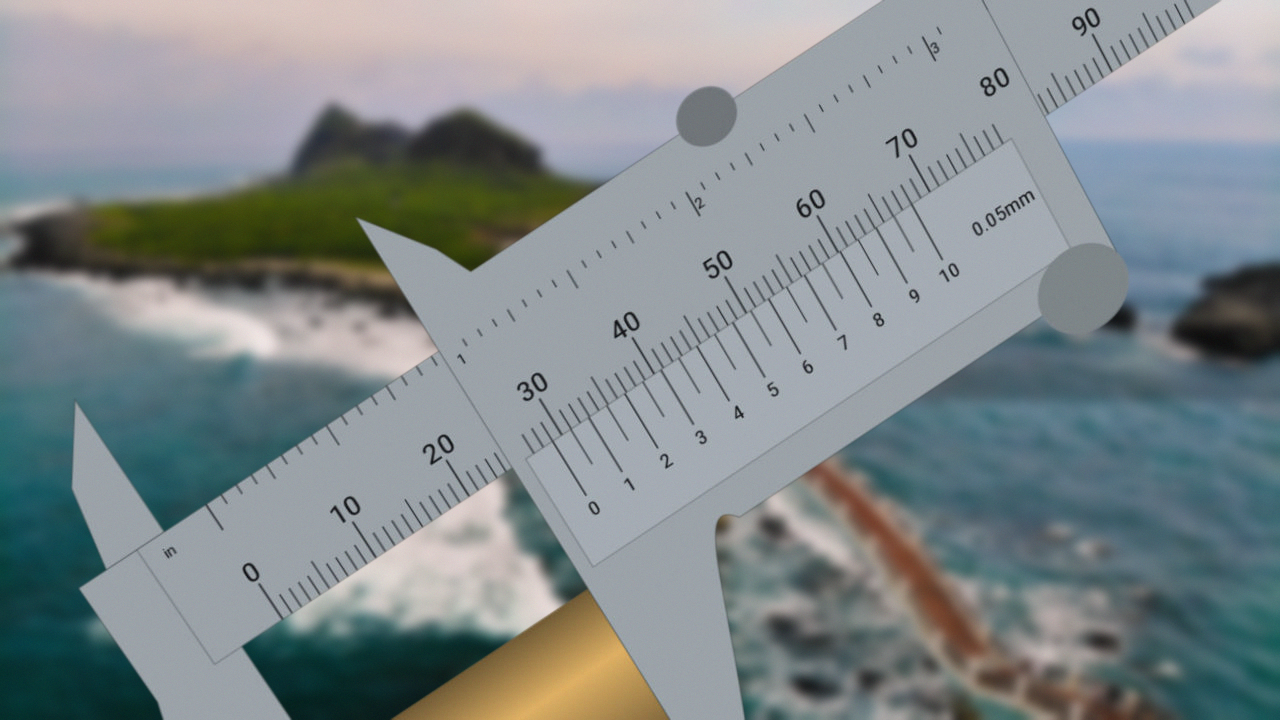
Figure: 29.0 mm
